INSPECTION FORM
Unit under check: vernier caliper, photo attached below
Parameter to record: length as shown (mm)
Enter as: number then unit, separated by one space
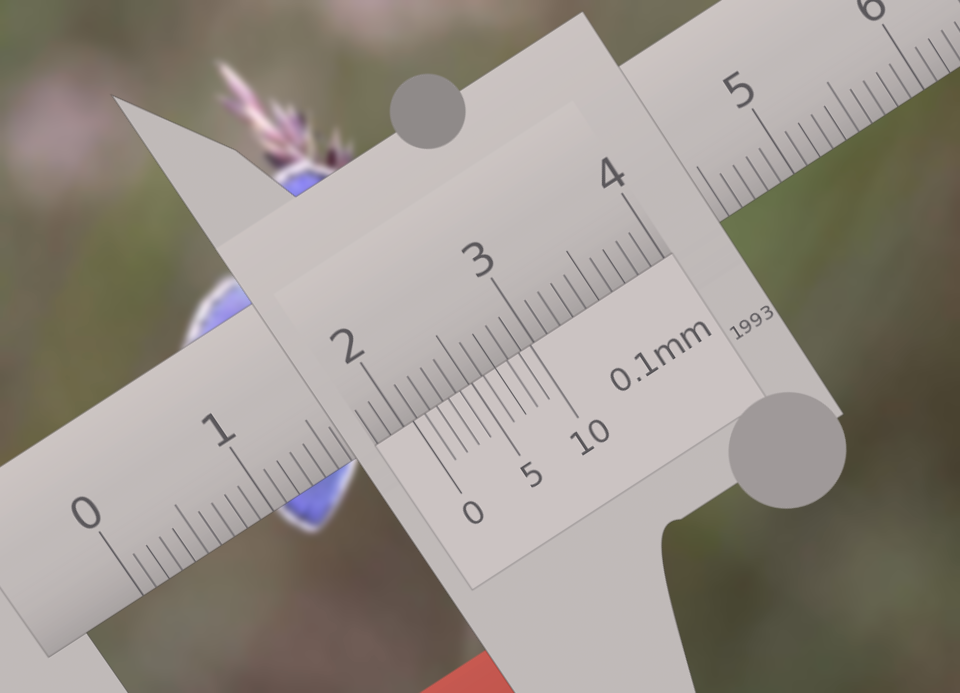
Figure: 20.7 mm
